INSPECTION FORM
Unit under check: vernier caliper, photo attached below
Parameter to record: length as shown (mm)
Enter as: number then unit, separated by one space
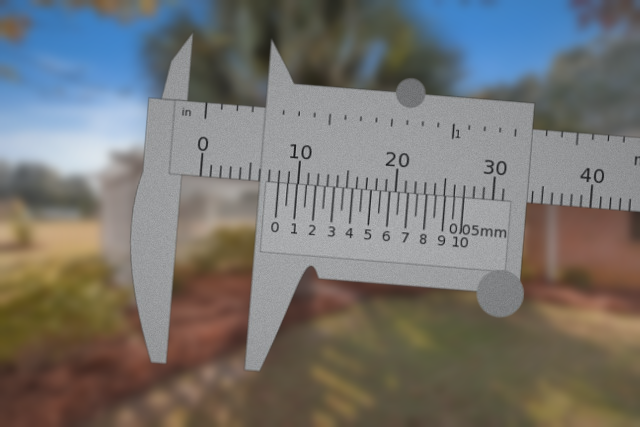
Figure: 8.0 mm
